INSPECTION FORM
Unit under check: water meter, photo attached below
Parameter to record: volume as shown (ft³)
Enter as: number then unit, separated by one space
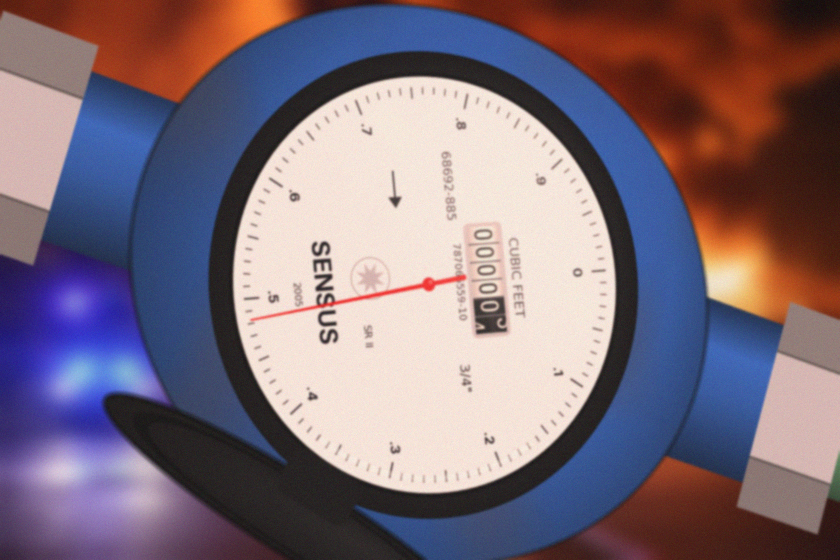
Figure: 3.48 ft³
